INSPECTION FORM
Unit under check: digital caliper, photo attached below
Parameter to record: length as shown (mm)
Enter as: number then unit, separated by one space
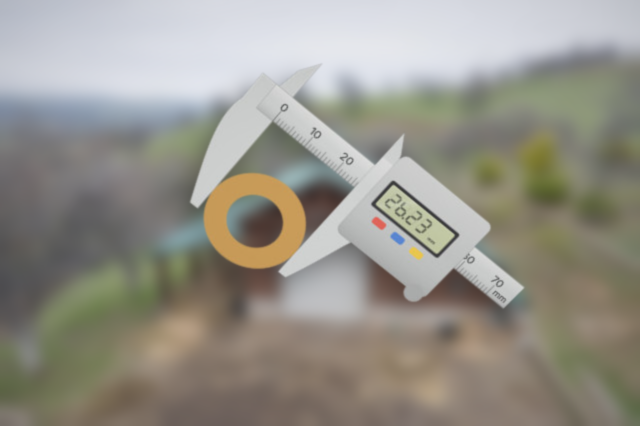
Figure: 26.23 mm
